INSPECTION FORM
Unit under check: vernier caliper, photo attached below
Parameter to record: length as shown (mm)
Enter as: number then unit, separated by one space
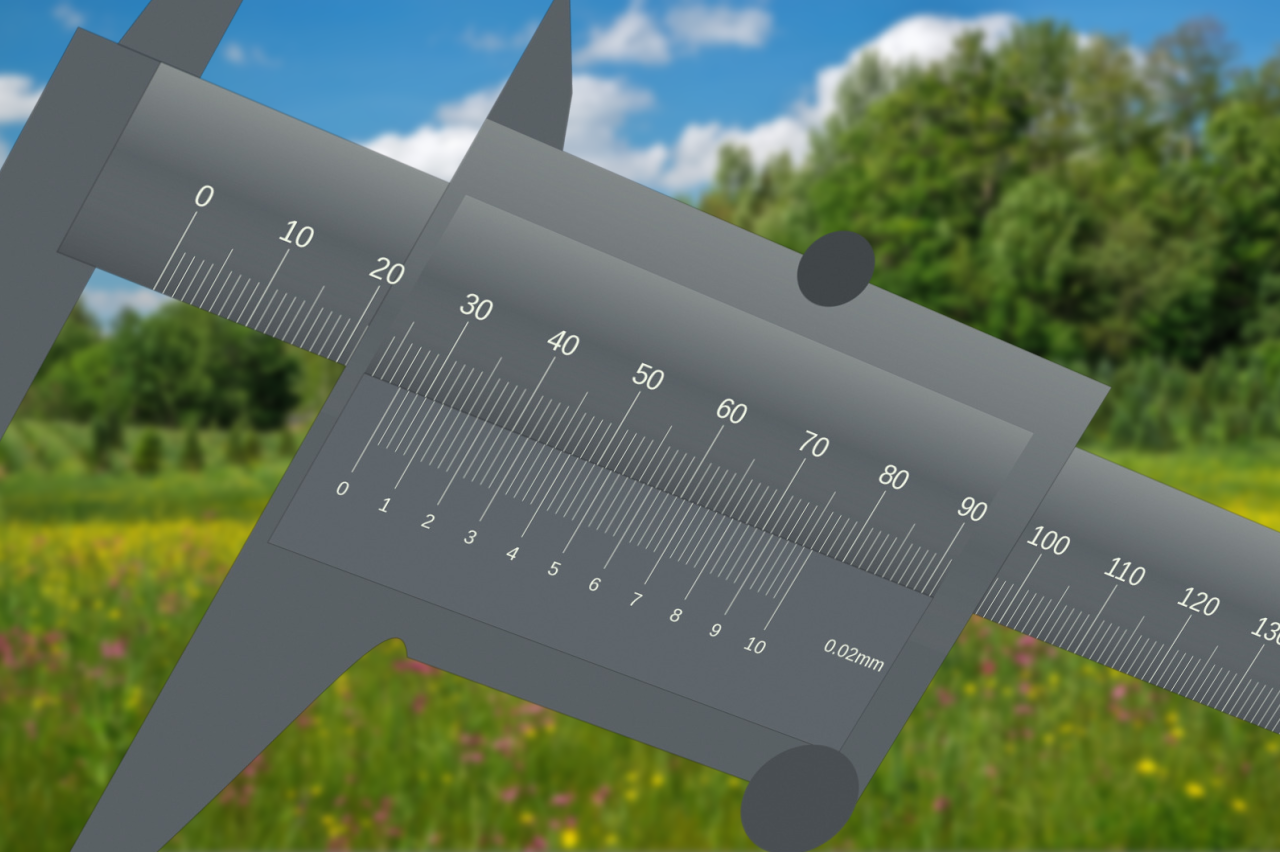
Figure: 27.2 mm
